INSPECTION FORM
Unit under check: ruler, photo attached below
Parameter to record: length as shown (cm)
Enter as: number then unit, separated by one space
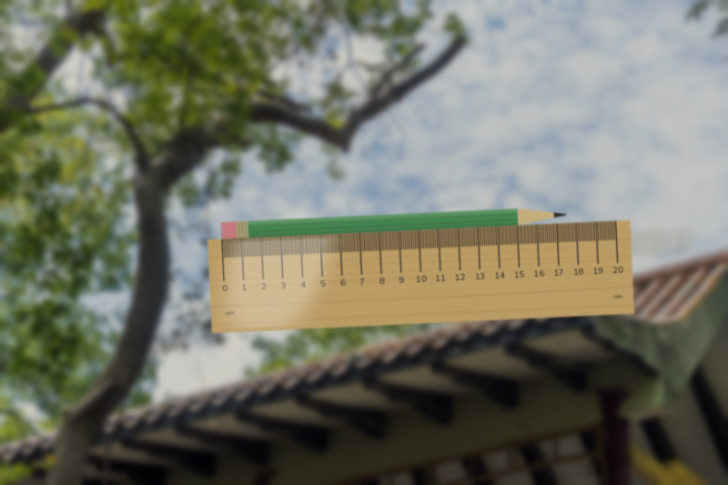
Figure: 17.5 cm
